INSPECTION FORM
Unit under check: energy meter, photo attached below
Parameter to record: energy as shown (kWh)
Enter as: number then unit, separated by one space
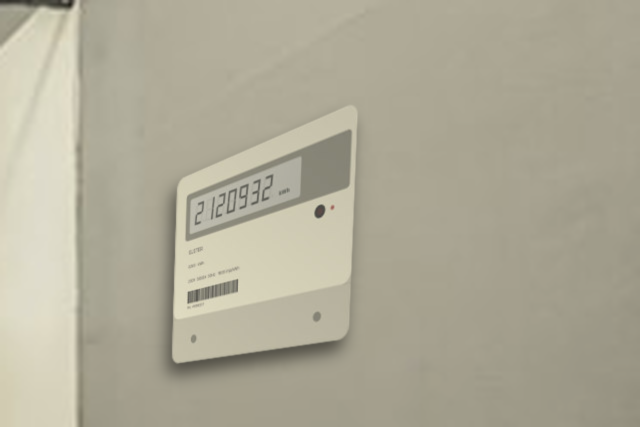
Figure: 2120932 kWh
